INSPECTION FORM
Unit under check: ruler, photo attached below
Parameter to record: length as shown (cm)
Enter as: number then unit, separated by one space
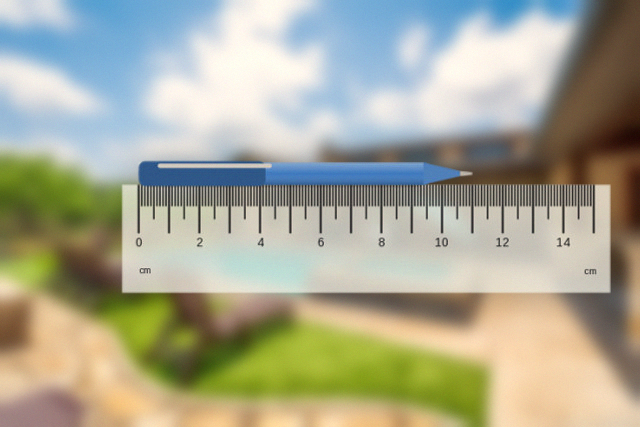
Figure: 11 cm
